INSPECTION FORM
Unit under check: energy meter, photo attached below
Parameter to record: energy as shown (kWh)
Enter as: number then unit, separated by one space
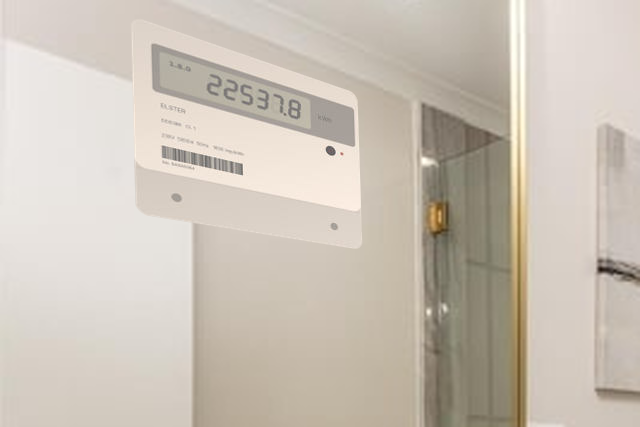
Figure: 22537.8 kWh
